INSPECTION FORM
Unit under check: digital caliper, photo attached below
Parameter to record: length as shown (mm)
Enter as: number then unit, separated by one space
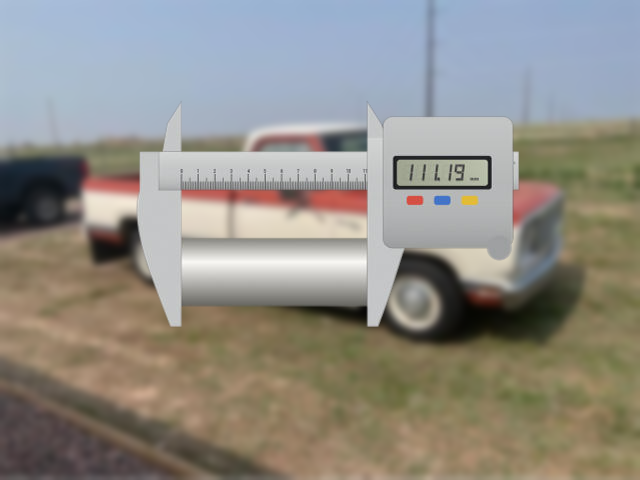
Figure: 111.19 mm
